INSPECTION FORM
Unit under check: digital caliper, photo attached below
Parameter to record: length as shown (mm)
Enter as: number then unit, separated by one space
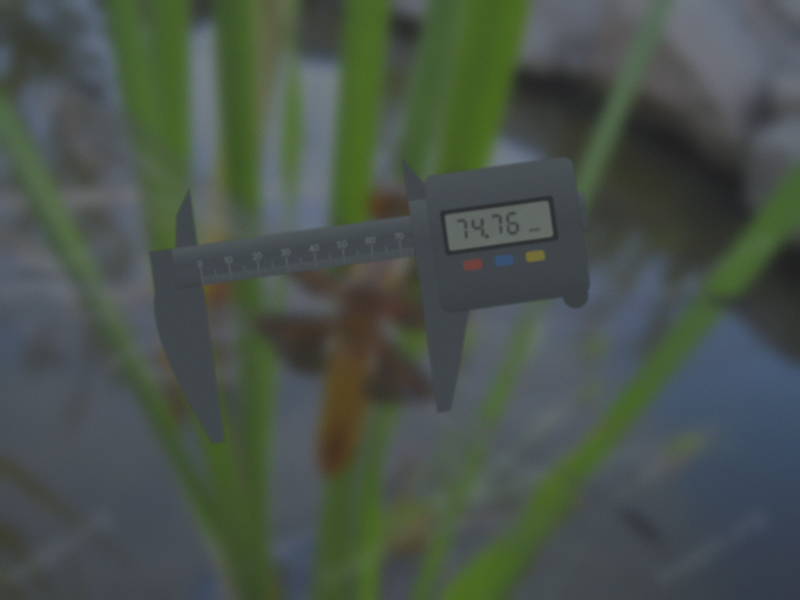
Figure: 74.76 mm
